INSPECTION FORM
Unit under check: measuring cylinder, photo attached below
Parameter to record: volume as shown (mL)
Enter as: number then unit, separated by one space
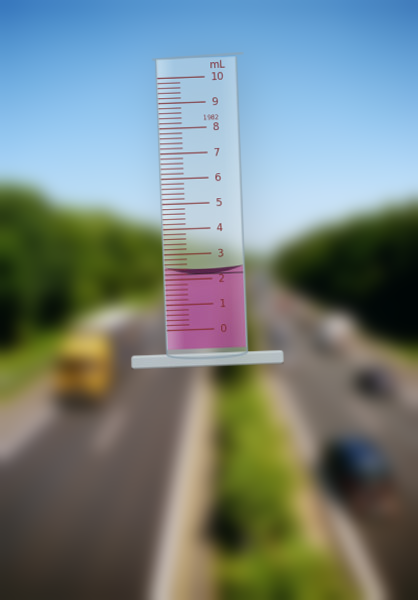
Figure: 2.2 mL
